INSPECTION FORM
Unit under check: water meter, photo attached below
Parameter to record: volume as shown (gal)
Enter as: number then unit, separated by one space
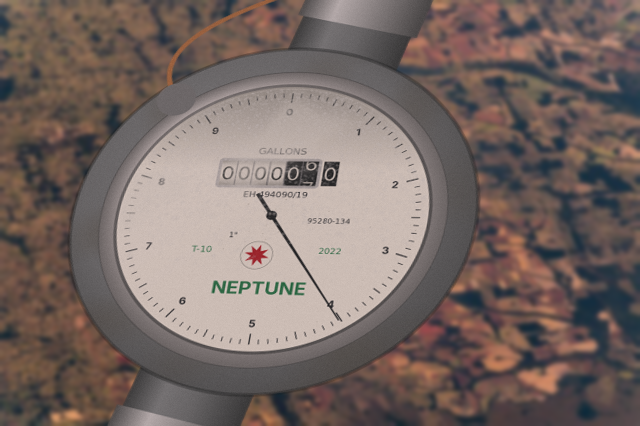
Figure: 64.0 gal
